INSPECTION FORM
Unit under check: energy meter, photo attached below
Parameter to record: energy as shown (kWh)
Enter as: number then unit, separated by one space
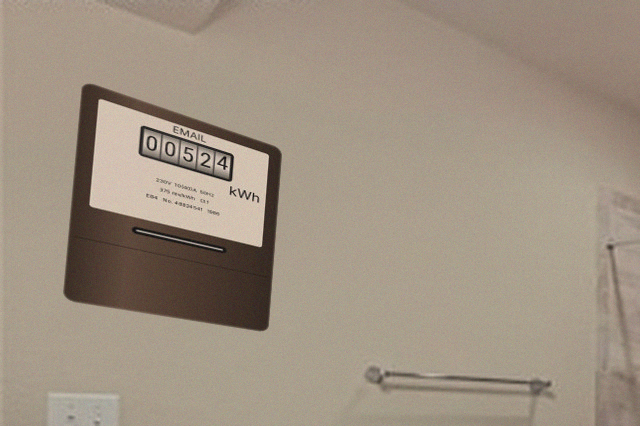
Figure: 524 kWh
